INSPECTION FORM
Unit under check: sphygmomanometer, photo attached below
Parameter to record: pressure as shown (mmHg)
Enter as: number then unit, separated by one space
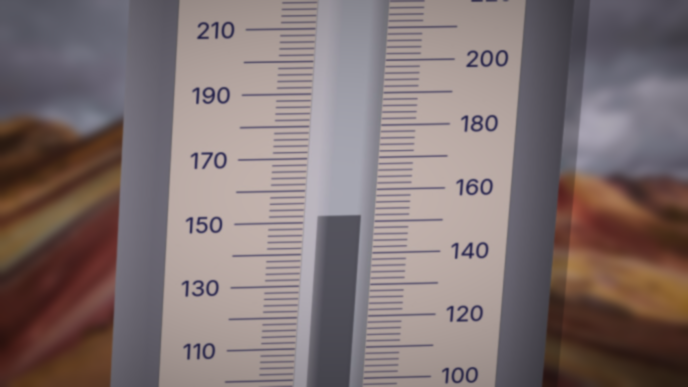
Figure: 152 mmHg
